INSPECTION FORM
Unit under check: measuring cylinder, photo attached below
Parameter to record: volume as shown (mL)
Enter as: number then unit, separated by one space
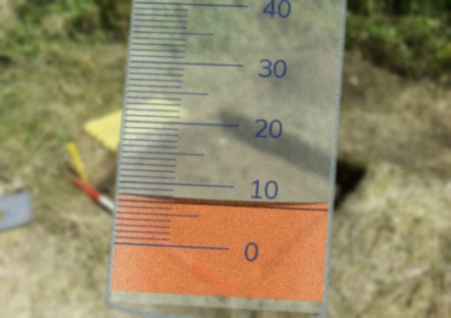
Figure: 7 mL
